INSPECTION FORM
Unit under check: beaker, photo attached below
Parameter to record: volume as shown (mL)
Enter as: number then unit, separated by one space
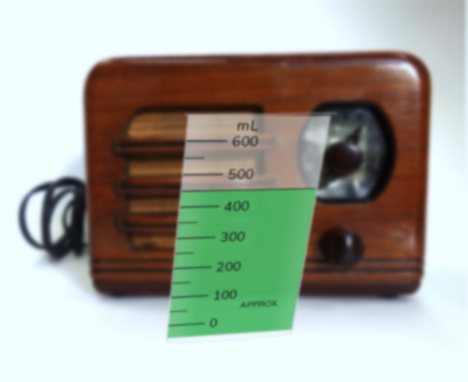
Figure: 450 mL
